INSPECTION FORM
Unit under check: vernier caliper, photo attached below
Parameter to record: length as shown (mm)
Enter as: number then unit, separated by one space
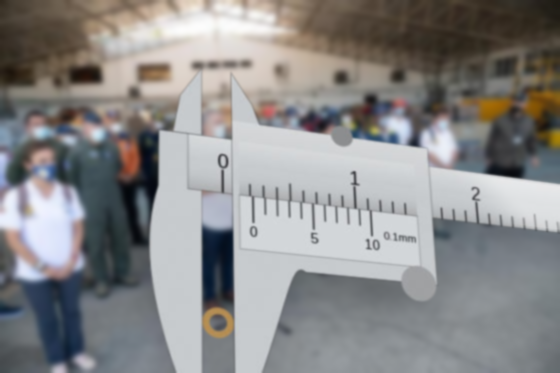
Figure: 2.2 mm
